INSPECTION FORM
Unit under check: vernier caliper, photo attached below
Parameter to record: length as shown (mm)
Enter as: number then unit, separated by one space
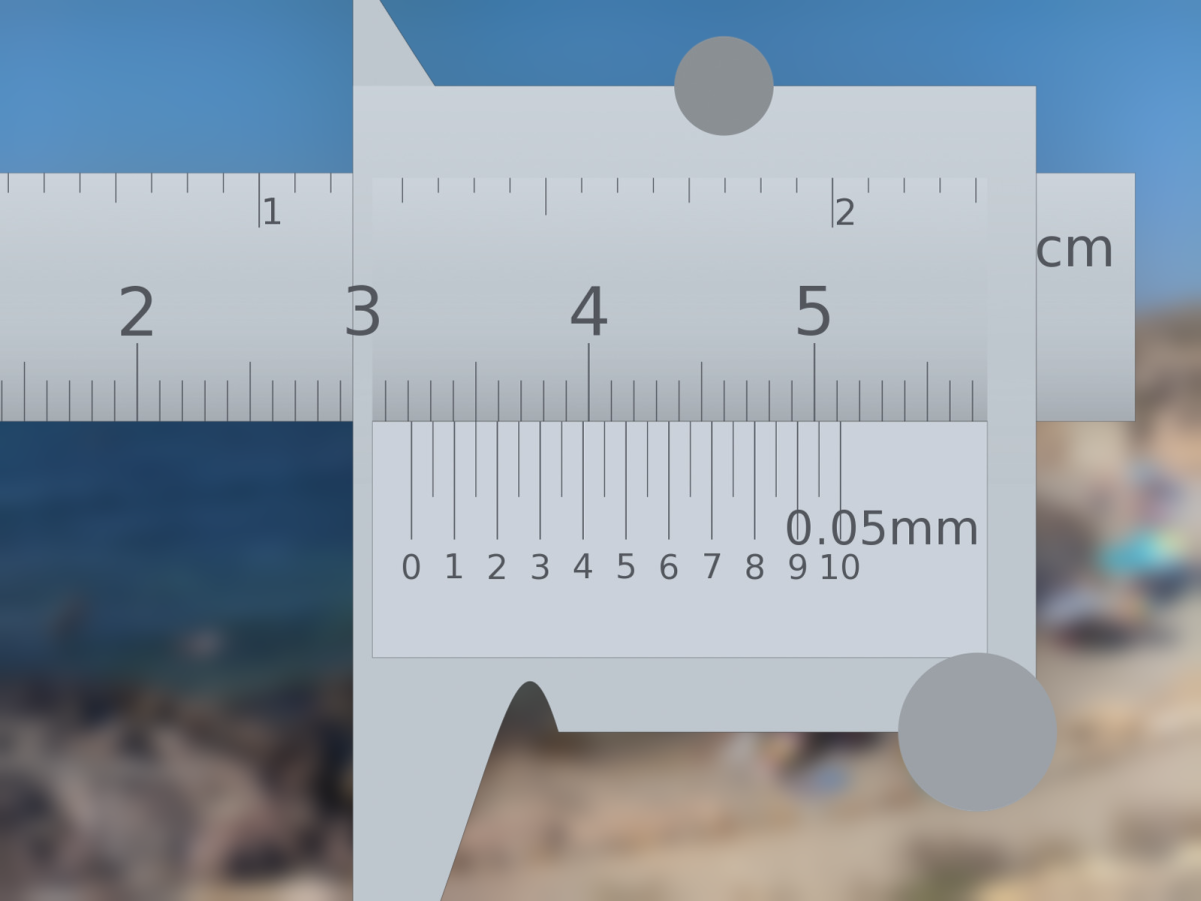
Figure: 32.15 mm
